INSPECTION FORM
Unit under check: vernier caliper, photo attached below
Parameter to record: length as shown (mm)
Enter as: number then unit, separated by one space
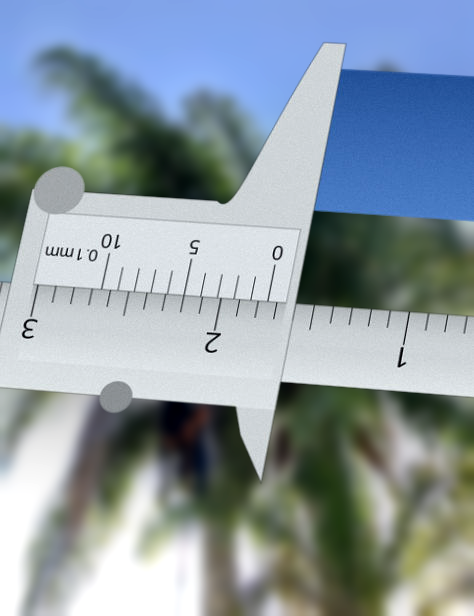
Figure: 17.5 mm
